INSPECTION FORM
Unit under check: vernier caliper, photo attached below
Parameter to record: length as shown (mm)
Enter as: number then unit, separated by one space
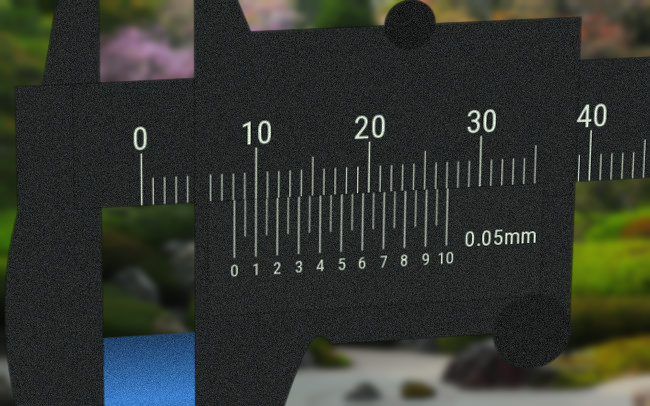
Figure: 8.1 mm
